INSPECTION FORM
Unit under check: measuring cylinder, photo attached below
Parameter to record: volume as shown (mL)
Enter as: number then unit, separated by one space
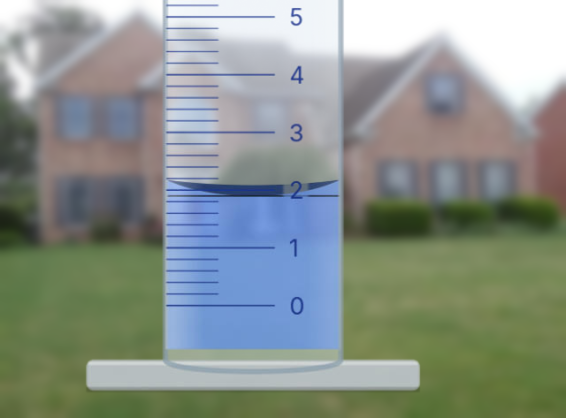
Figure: 1.9 mL
